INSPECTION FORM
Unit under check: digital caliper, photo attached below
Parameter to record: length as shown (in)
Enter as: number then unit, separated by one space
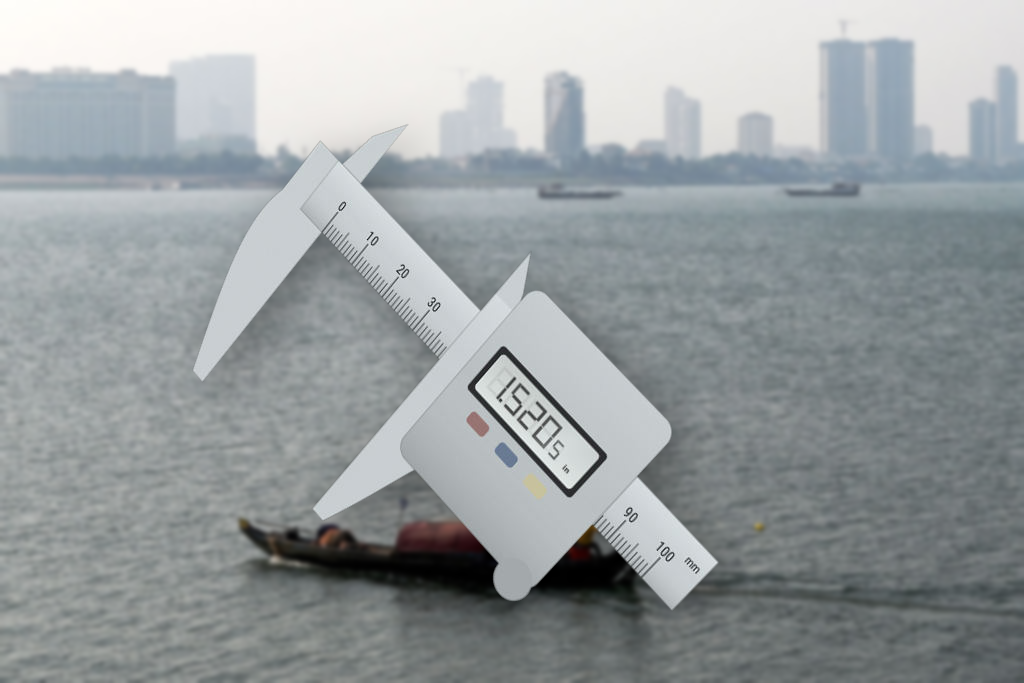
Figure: 1.5205 in
